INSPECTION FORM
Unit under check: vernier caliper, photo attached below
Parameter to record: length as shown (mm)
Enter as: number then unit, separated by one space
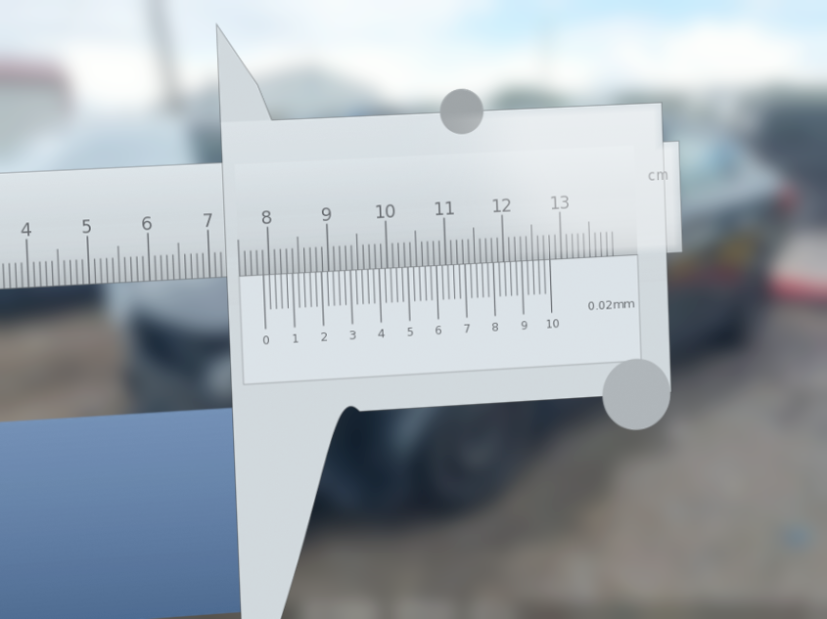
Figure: 79.0 mm
